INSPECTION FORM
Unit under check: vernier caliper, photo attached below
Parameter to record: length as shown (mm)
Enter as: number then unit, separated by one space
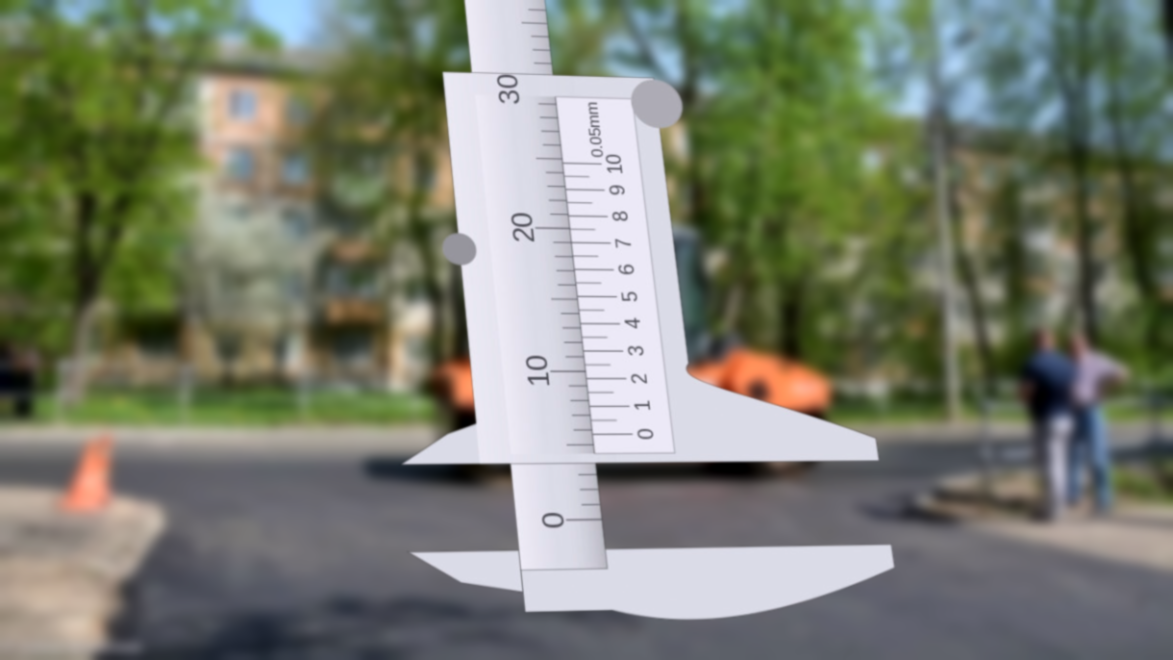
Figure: 5.7 mm
